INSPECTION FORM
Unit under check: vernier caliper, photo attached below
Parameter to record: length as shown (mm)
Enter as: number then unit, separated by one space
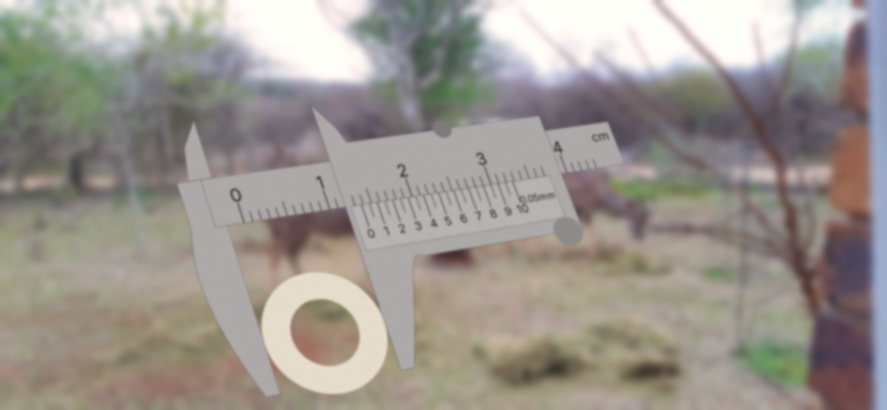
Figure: 13.8 mm
